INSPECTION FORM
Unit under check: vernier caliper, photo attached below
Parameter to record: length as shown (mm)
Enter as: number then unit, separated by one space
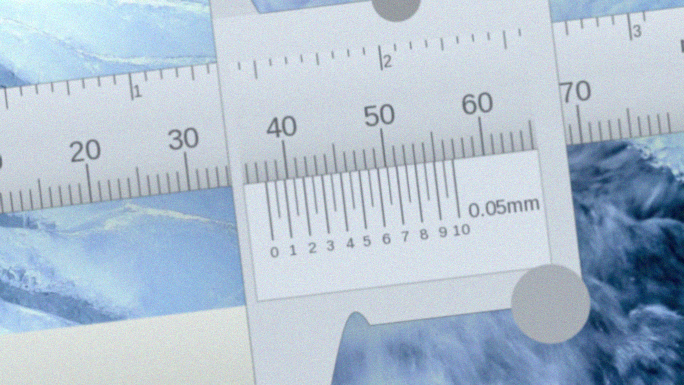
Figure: 37.8 mm
